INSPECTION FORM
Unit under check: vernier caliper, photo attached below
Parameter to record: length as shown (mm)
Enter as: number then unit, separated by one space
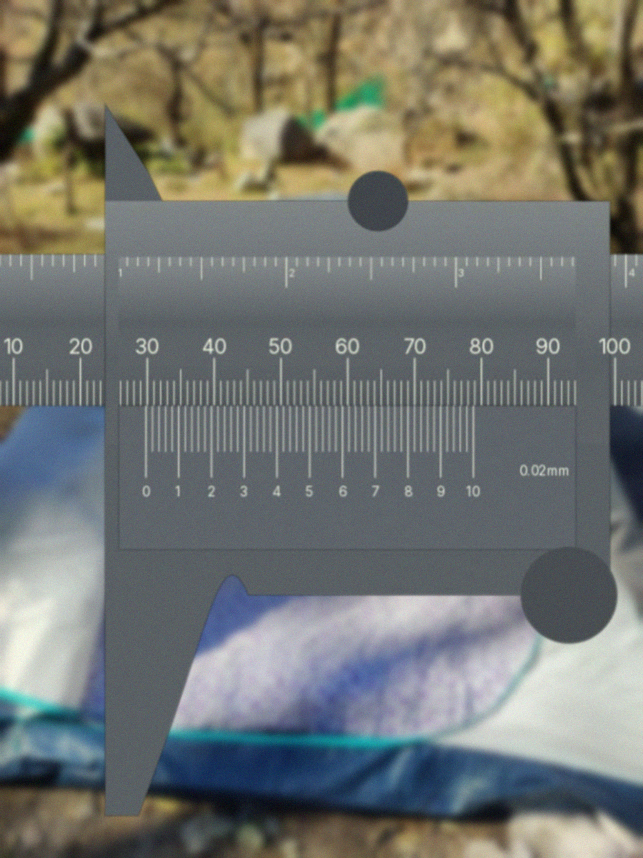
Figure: 29.8 mm
